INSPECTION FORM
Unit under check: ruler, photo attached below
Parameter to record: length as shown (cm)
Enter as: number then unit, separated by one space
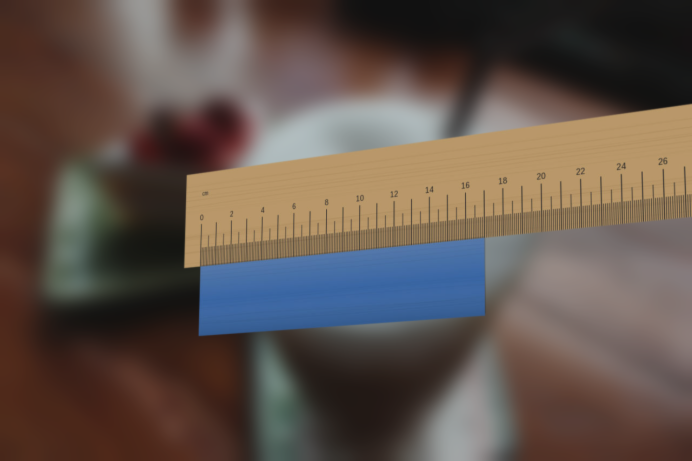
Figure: 17 cm
